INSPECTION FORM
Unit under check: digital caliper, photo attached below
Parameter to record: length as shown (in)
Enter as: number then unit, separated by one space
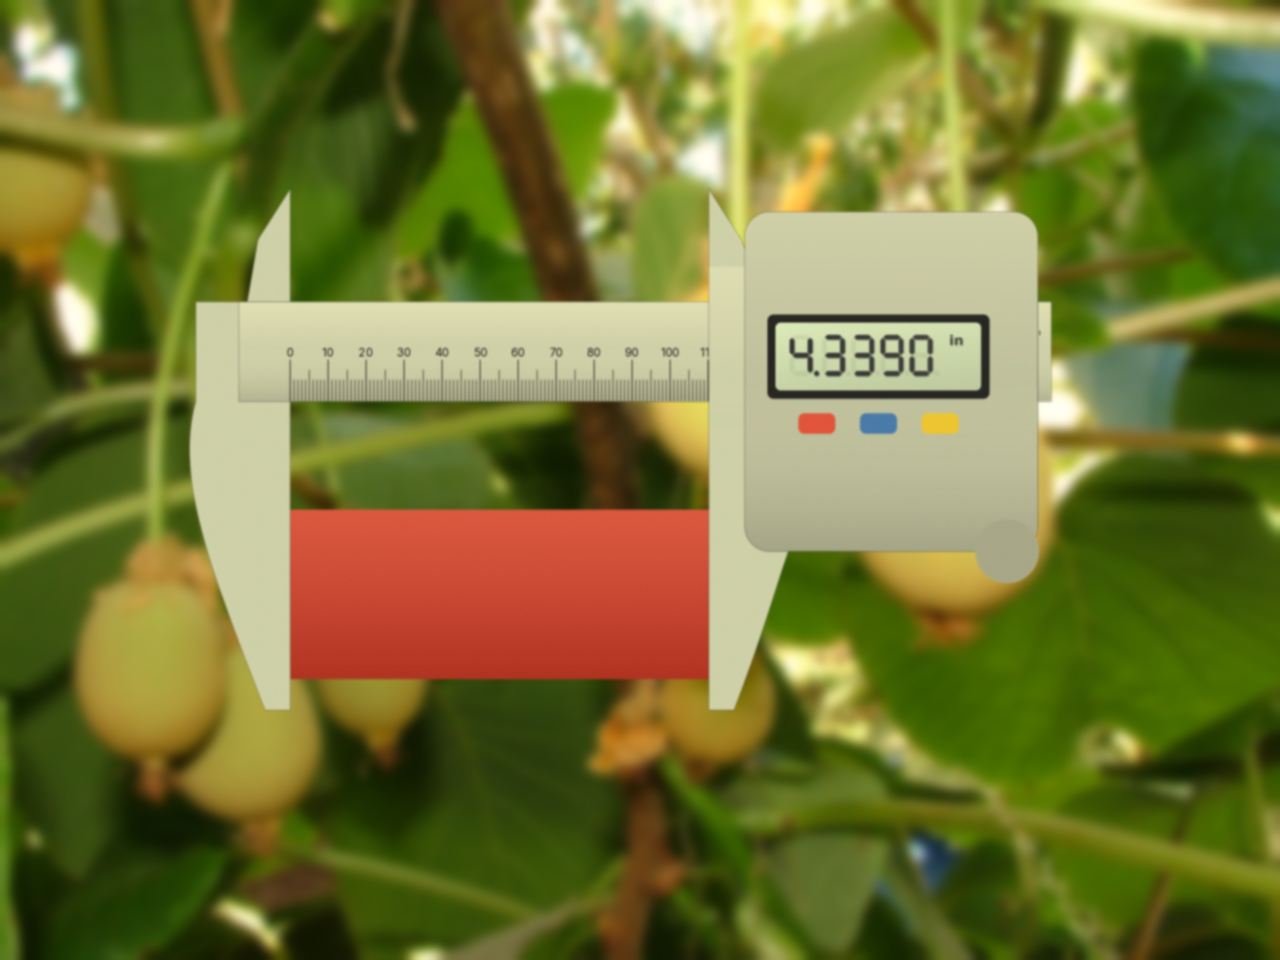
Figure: 4.3390 in
